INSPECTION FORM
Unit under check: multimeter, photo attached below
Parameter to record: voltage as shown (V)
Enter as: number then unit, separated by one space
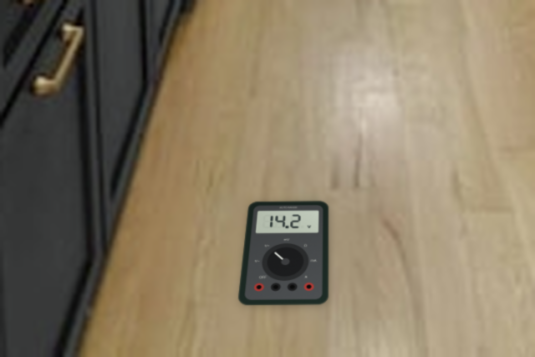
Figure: 14.2 V
